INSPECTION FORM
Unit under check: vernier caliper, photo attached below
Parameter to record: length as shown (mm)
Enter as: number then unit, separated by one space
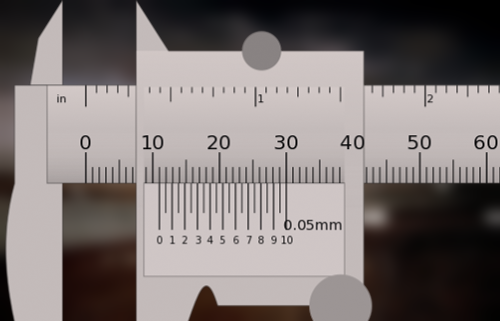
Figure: 11.0 mm
